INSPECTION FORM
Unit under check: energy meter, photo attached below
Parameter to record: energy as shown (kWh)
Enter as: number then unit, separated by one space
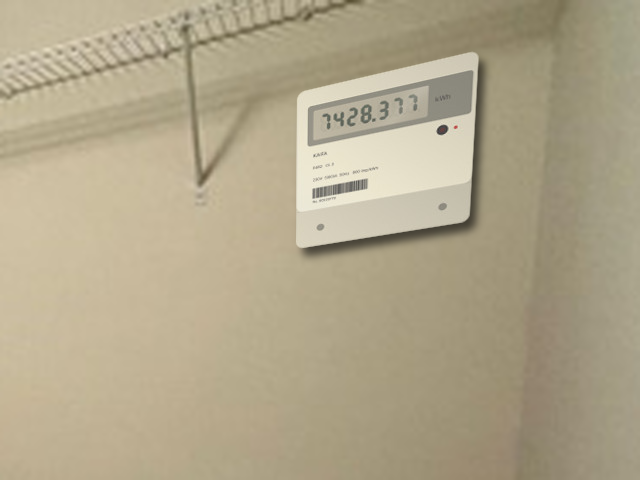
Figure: 7428.377 kWh
